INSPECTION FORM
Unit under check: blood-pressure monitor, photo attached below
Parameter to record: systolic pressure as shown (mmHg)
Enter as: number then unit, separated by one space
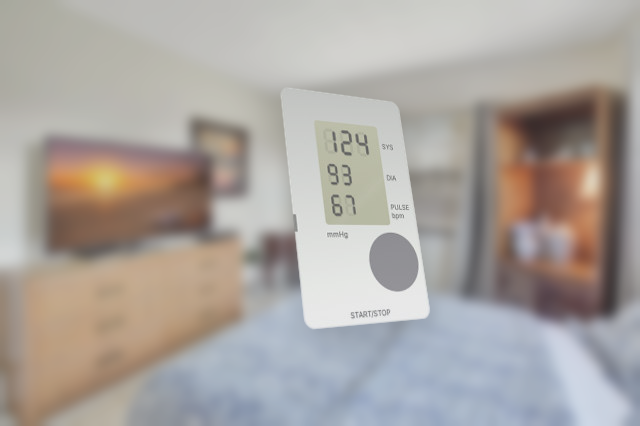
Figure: 124 mmHg
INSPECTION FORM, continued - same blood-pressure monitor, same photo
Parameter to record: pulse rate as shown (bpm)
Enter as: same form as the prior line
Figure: 67 bpm
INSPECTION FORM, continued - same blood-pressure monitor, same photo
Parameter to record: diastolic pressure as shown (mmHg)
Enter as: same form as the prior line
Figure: 93 mmHg
